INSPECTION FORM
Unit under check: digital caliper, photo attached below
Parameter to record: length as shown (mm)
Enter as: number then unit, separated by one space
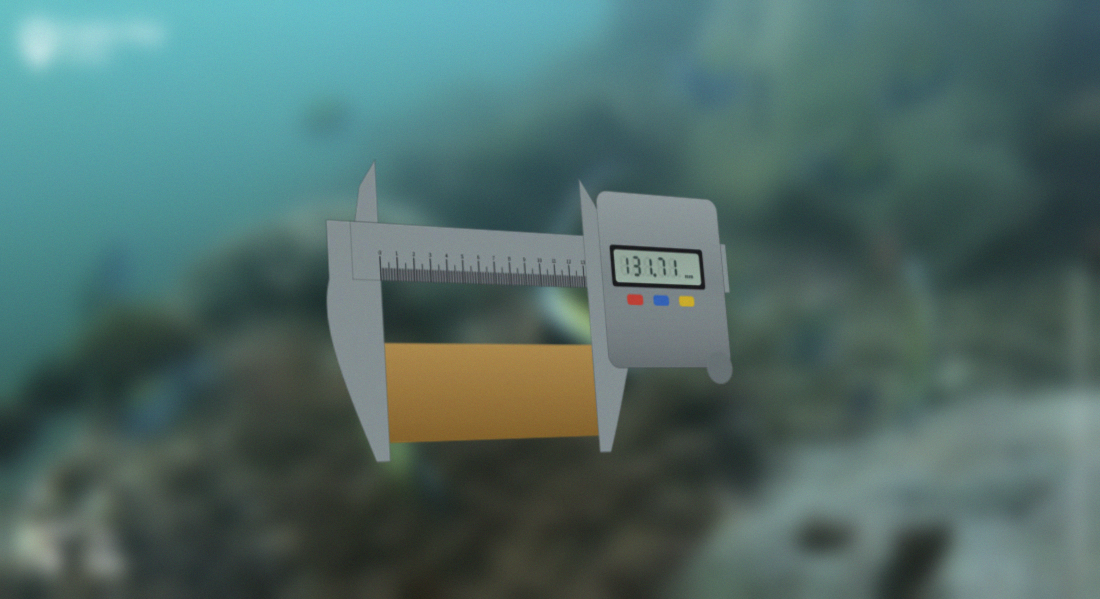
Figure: 131.71 mm
